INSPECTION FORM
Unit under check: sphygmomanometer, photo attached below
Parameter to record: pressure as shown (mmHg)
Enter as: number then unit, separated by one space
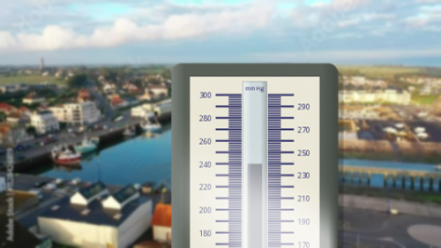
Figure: 240 mmHg
